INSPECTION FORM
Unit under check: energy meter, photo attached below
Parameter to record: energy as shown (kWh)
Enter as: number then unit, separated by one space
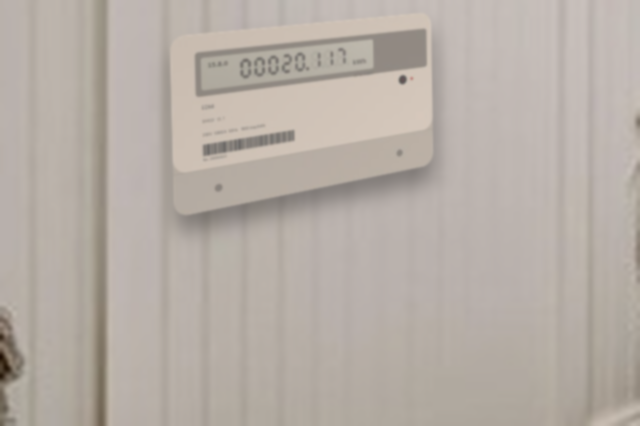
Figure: 20.117 kWh
